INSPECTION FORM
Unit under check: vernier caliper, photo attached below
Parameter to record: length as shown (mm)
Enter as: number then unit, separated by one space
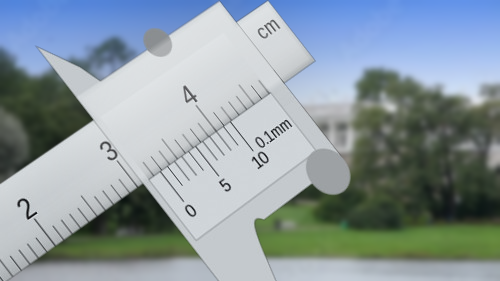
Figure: 32.8 mm
